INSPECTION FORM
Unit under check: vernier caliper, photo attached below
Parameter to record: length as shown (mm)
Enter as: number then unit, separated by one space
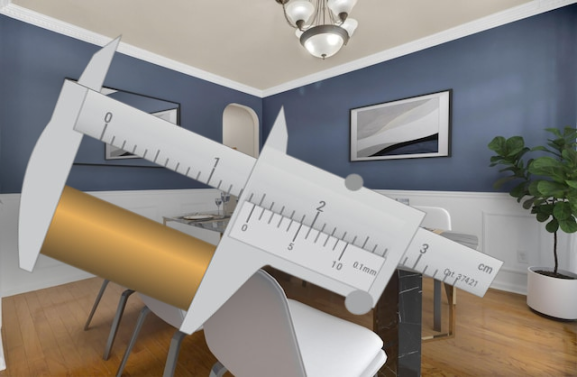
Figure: 14.6 mm
